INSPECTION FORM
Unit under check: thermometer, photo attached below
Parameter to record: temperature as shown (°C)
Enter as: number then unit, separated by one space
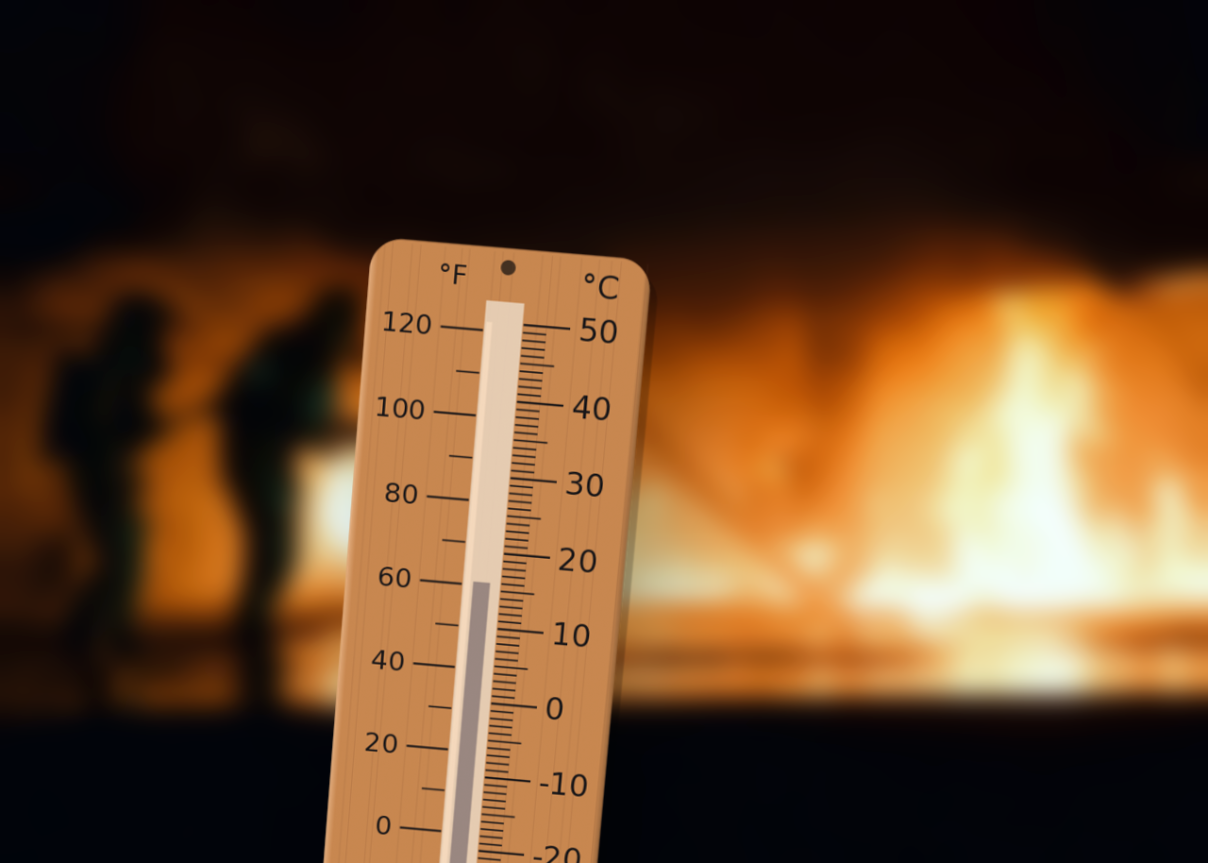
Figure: 16 °C
